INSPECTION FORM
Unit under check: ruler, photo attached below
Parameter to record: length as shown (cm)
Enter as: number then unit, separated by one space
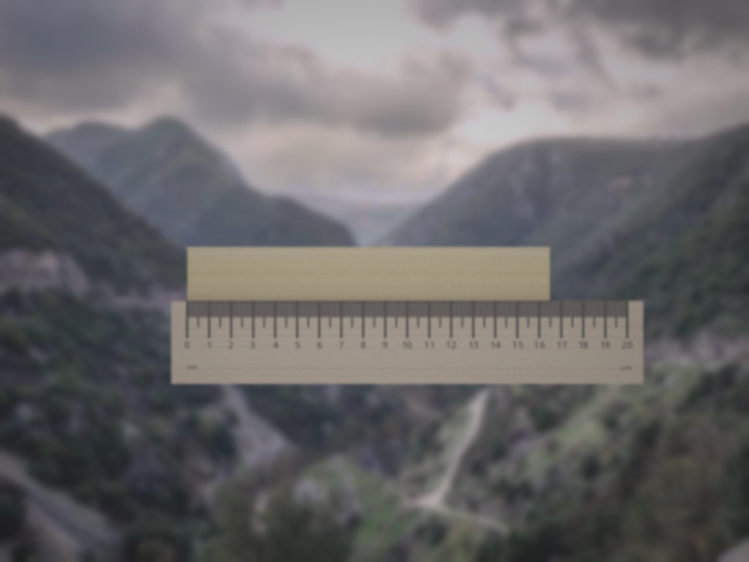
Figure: 16.5 cm
